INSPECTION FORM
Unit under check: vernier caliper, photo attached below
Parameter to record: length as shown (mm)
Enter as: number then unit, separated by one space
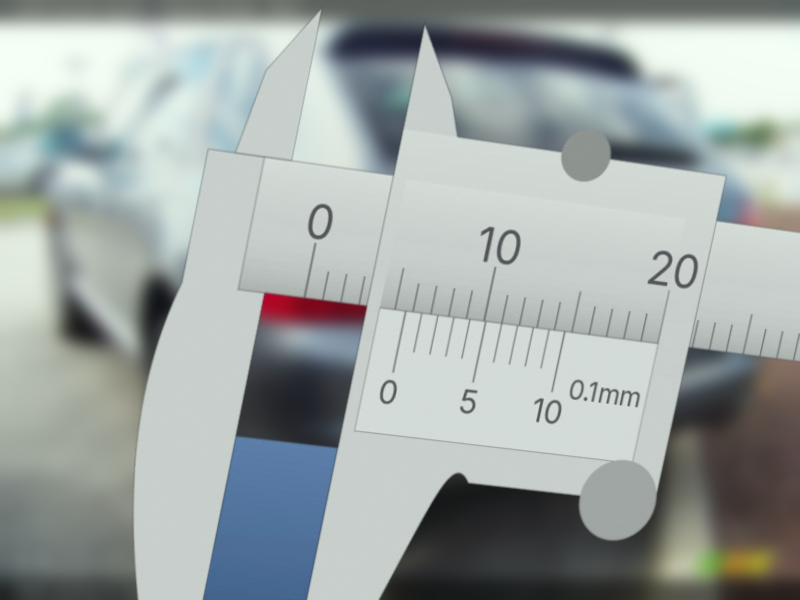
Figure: 5.6 mm
